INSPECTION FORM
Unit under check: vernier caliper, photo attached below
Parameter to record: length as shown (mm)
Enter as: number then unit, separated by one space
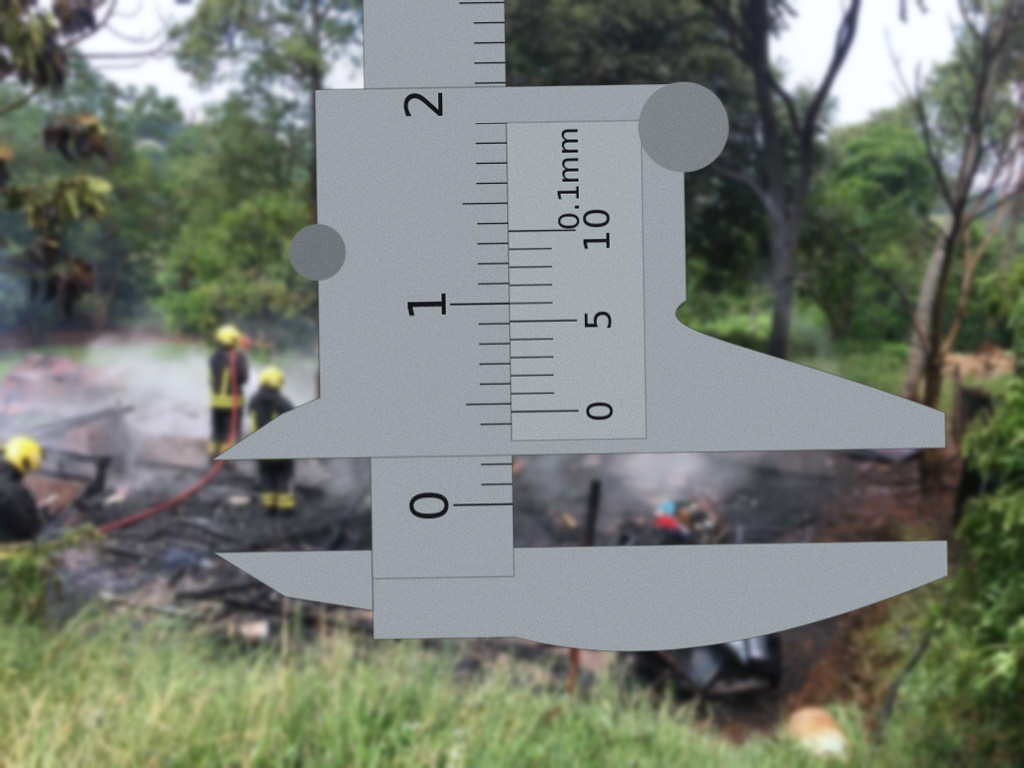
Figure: 4.6 mm
